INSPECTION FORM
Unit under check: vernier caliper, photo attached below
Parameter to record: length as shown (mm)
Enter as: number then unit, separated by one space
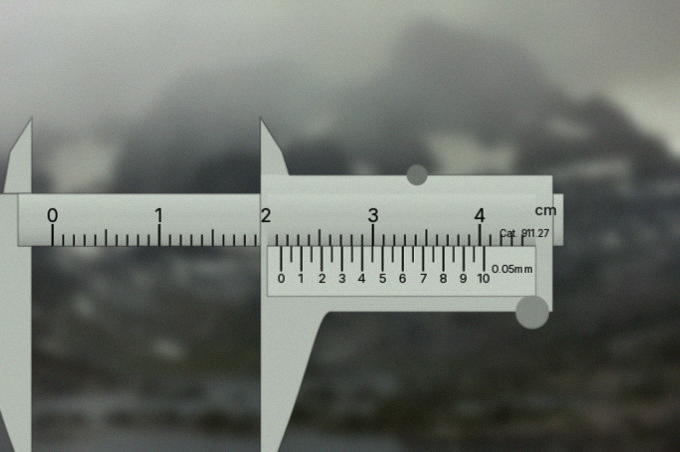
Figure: 21.4 mm
